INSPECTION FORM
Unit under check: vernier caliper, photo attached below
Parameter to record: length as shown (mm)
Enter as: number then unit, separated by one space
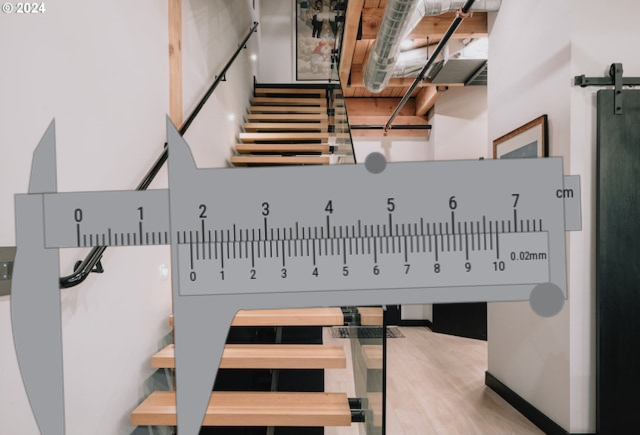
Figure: 18.0 mm
